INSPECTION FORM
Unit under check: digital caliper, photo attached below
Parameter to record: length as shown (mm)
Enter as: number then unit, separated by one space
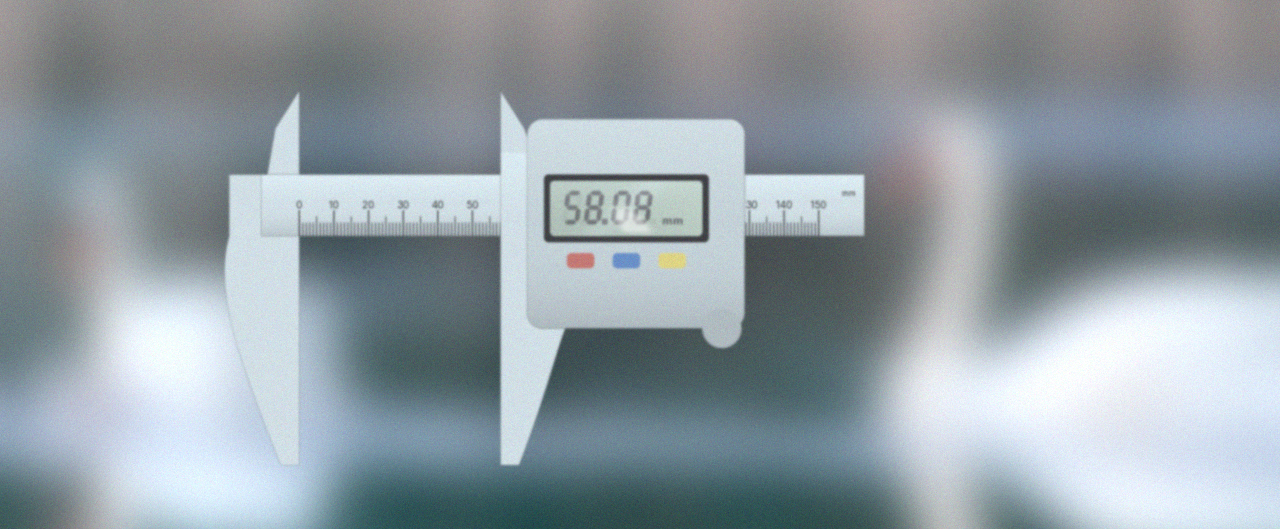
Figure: 58.08 mm
